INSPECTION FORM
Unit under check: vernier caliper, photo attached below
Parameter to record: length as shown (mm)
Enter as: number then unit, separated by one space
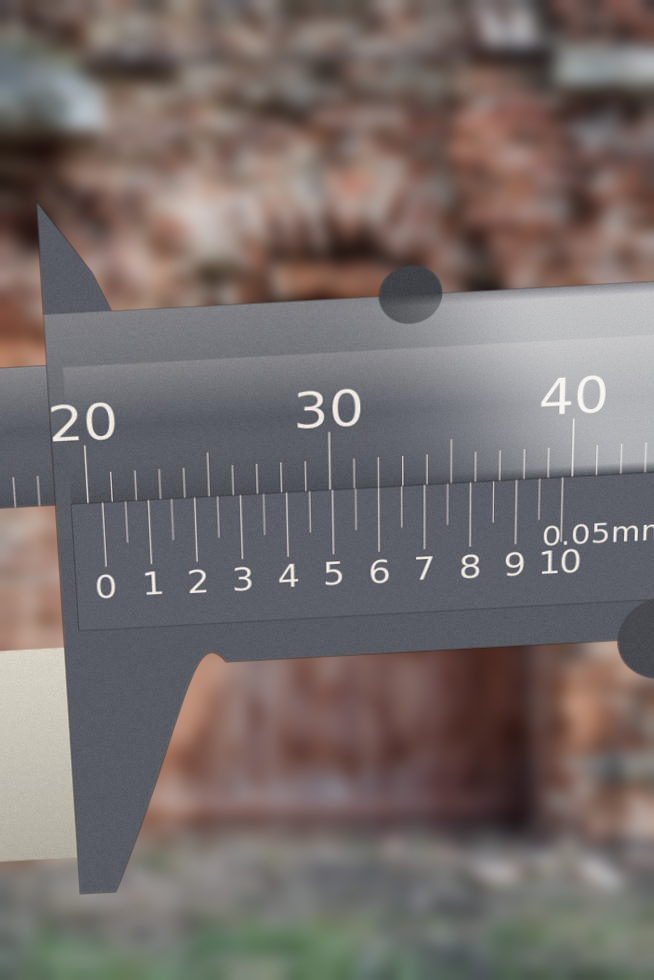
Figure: 20.60 mm
